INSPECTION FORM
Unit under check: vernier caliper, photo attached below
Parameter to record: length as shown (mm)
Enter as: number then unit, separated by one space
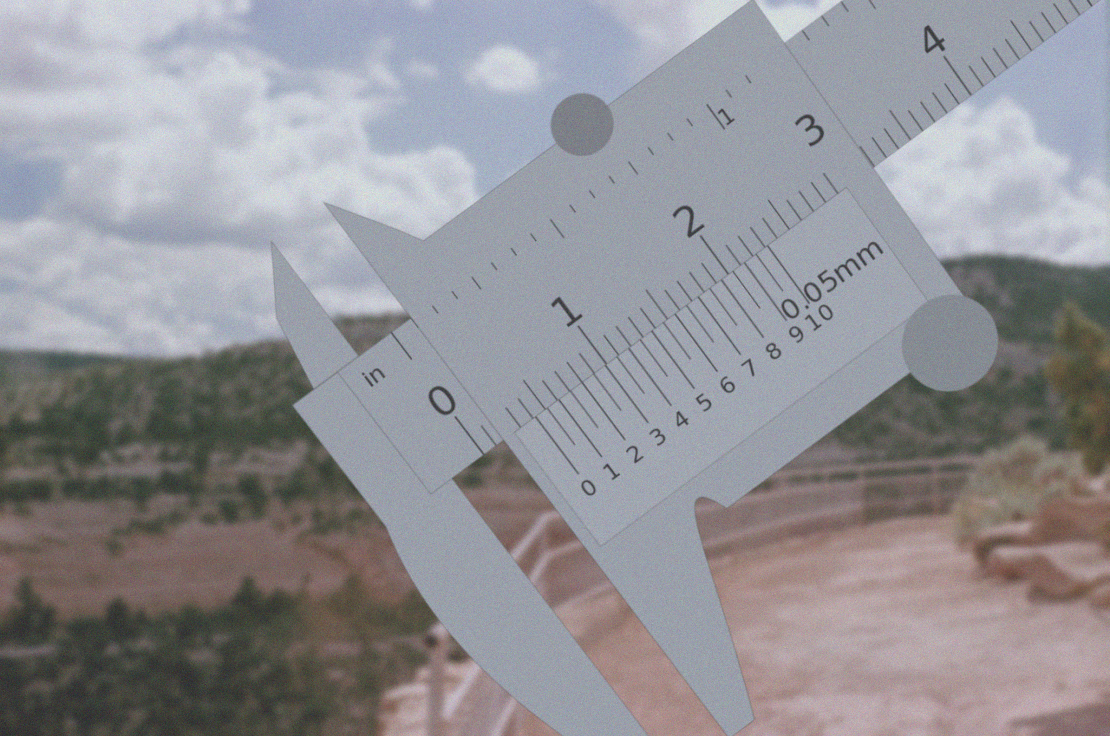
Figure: 4.2 mm
